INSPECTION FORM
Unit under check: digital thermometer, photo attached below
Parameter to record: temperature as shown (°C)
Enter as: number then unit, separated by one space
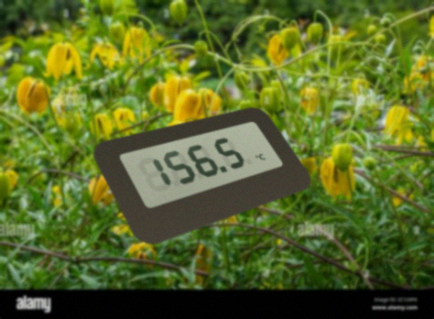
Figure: 156.5 °C
